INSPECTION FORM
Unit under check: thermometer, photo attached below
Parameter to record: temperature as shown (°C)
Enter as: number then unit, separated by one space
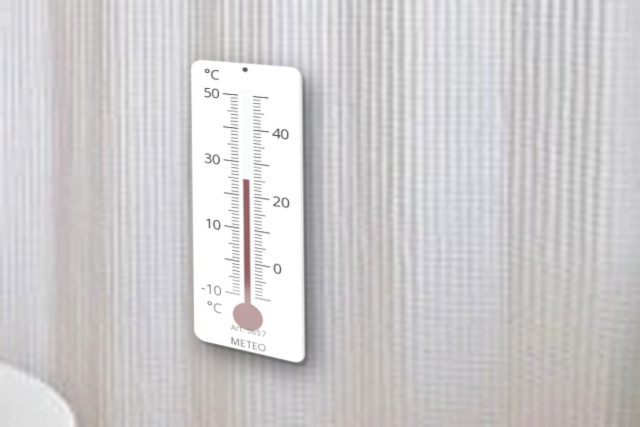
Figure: 25 °C
